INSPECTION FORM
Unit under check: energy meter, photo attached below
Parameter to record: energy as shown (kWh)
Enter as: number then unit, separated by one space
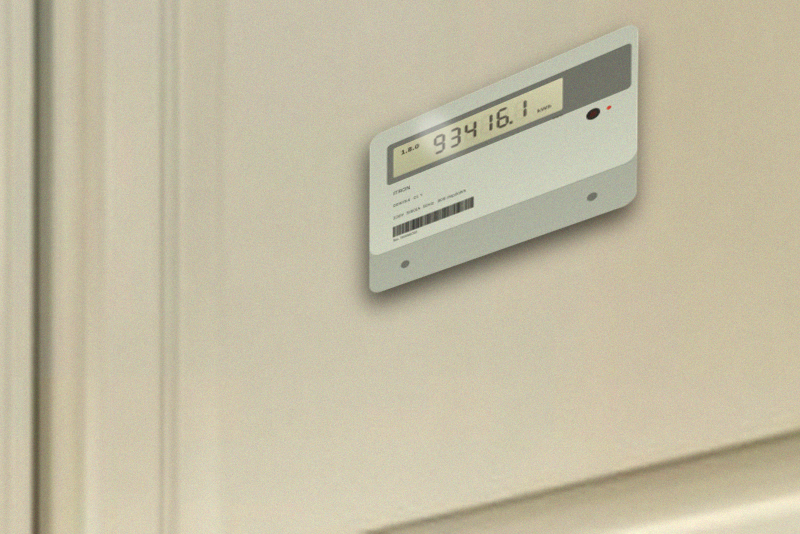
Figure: 93416.1 kWh
